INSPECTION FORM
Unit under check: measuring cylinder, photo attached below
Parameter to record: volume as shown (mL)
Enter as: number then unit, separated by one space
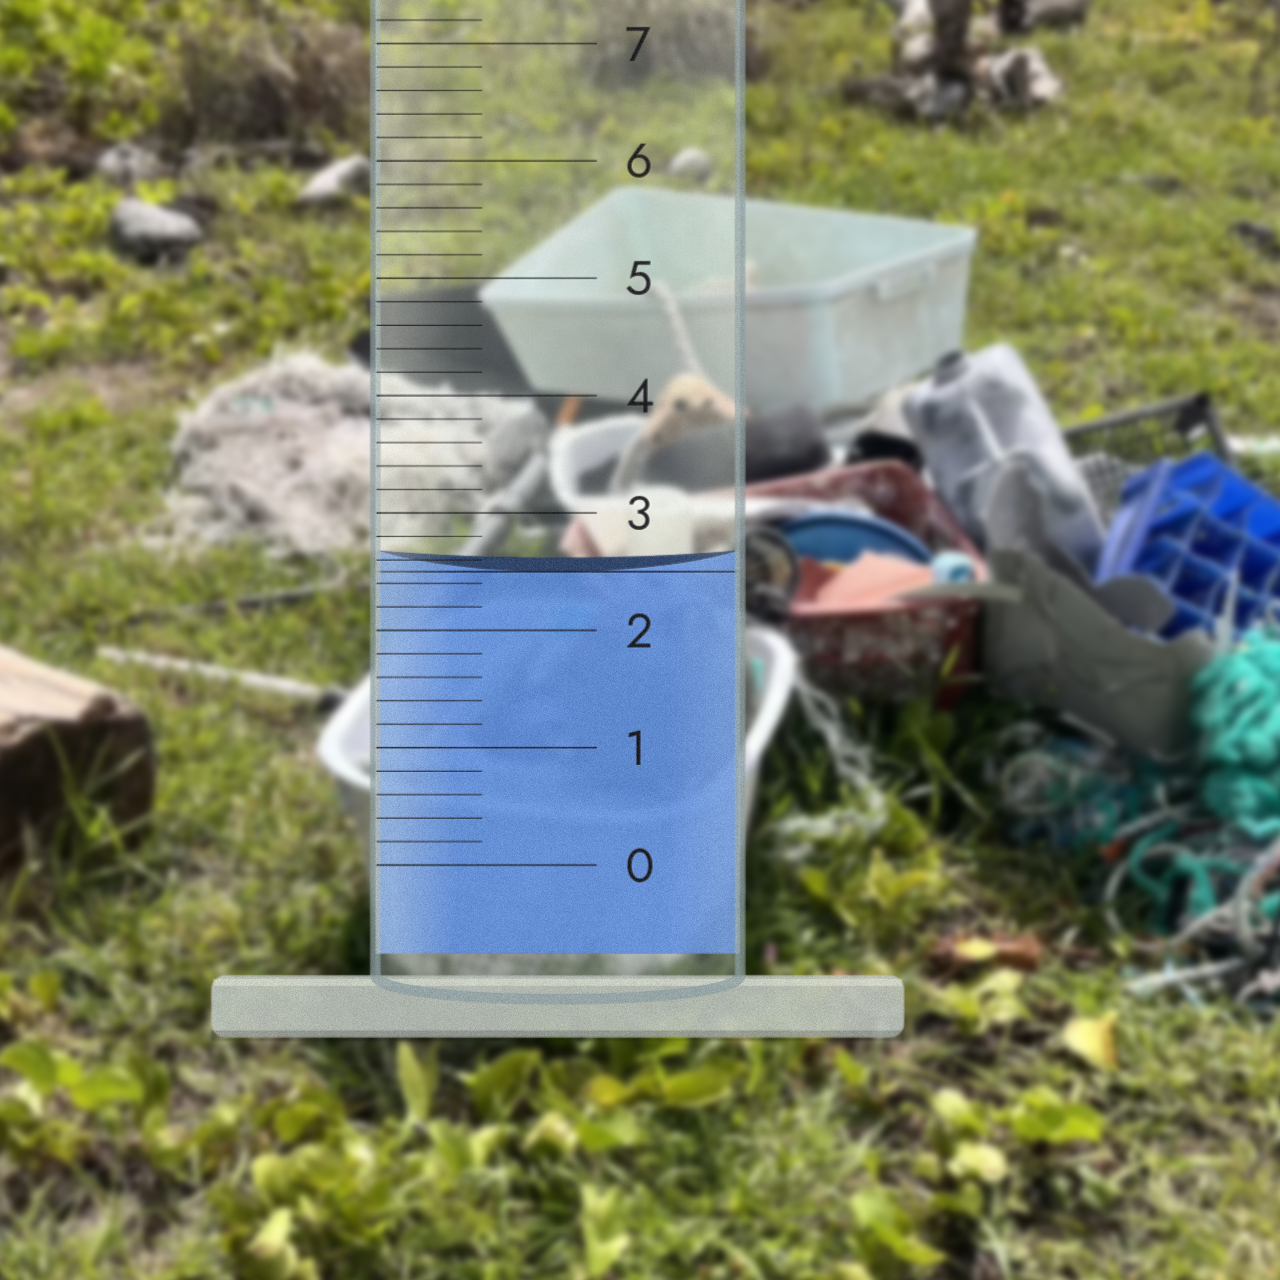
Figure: 2.5 mL
